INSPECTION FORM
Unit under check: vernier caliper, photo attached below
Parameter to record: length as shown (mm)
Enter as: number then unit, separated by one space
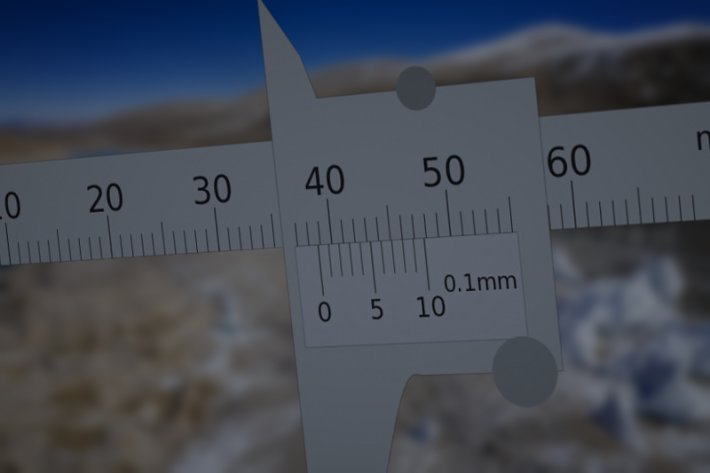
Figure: 38.8 mm
